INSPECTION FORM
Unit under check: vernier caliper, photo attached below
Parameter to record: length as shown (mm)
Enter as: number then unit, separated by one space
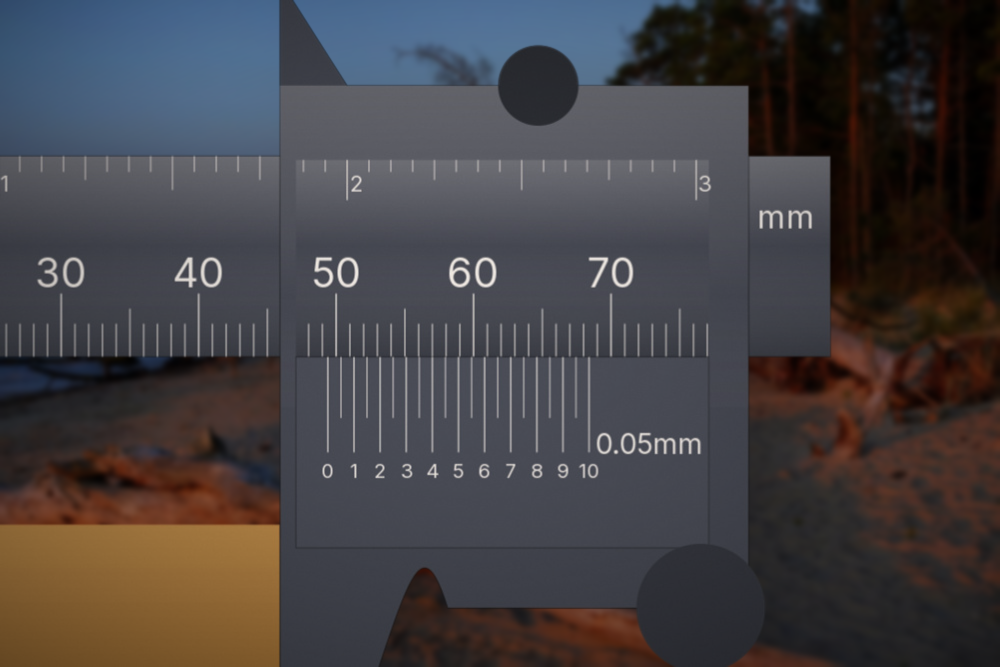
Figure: 49.4 mm
